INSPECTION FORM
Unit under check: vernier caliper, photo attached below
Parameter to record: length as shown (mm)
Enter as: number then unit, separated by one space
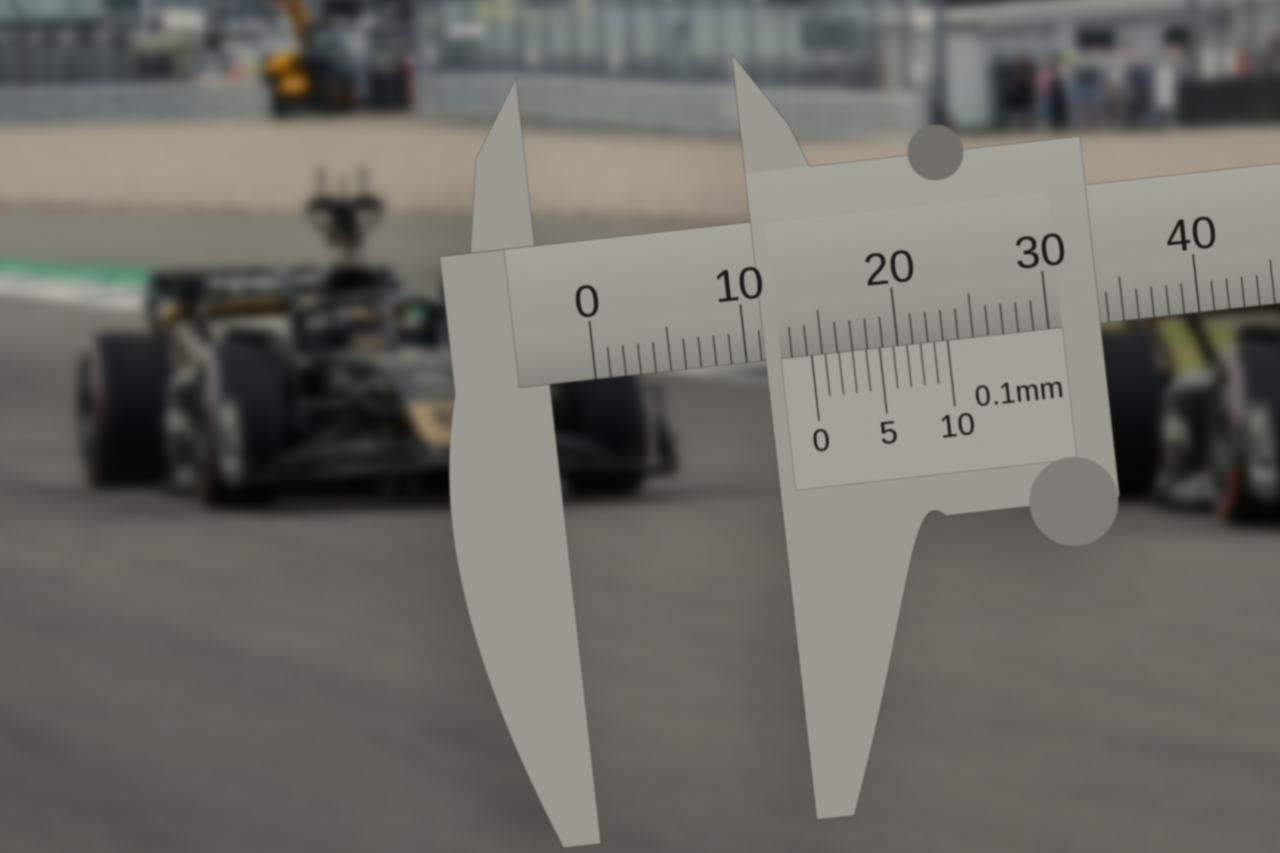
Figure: 14.3 mm
